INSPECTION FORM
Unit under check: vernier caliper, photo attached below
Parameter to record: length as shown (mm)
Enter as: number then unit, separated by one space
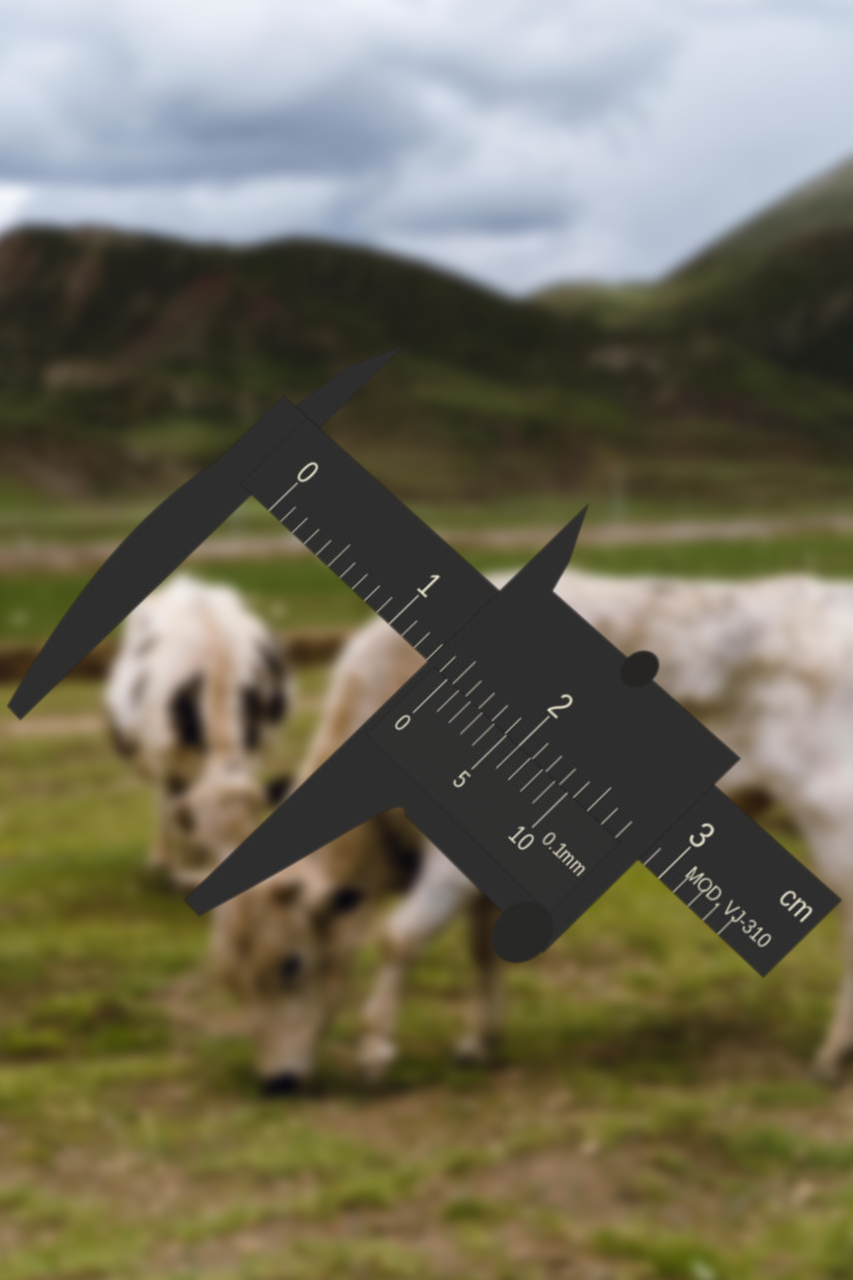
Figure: 14.6 mm
